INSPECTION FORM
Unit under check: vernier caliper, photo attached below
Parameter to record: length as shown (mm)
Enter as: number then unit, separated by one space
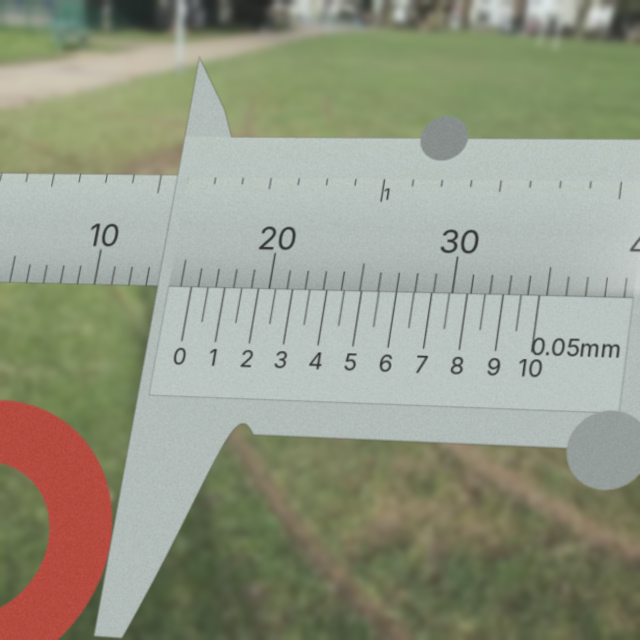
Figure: 15.6 mm
